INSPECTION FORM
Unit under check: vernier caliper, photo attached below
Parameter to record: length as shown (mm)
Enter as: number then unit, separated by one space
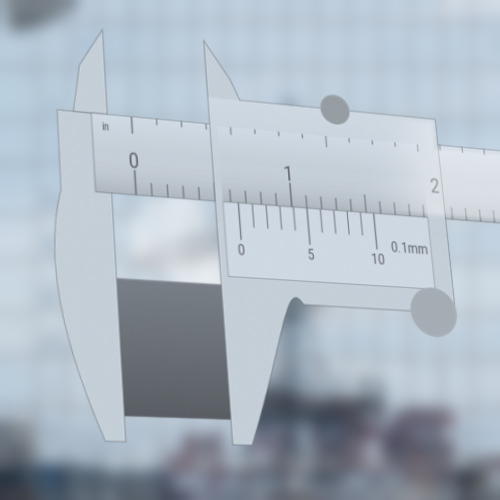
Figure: 6.5 mm
